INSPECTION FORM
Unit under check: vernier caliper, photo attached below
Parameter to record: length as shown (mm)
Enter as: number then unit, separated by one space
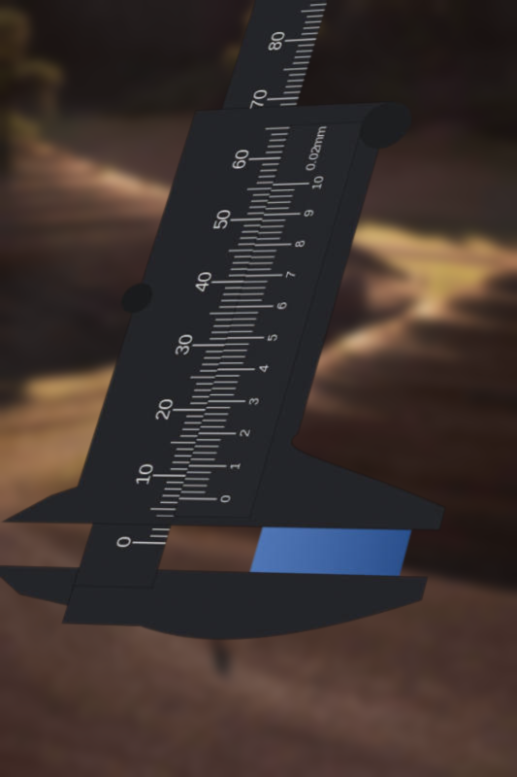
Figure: 6.6 mm
